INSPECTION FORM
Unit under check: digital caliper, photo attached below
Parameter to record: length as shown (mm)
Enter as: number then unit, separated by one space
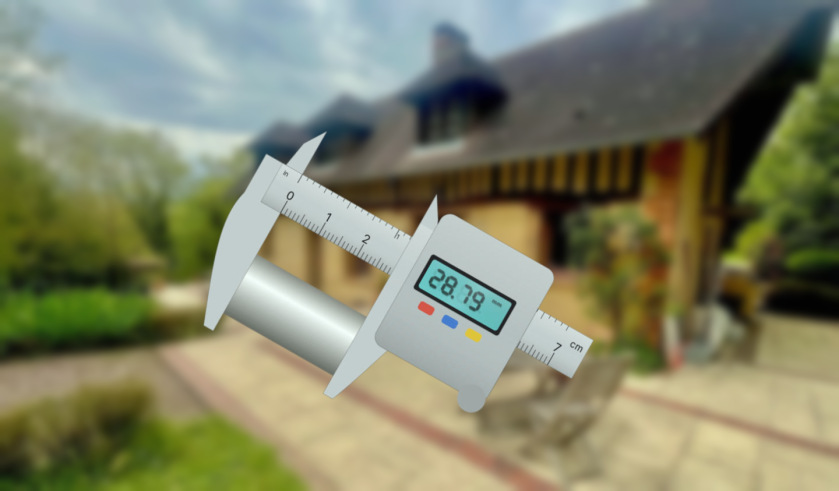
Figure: 28.79 mm
